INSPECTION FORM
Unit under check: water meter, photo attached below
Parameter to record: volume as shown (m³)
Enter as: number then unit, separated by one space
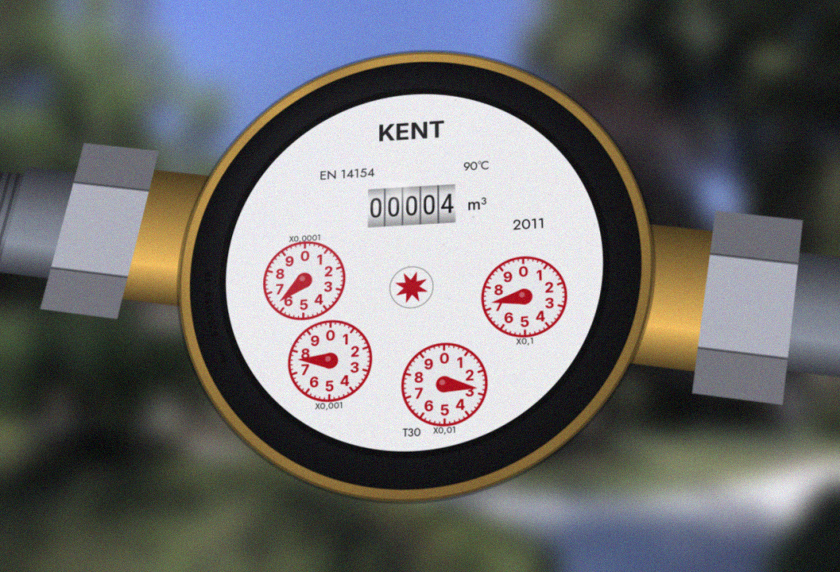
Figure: 4.7276 m³
